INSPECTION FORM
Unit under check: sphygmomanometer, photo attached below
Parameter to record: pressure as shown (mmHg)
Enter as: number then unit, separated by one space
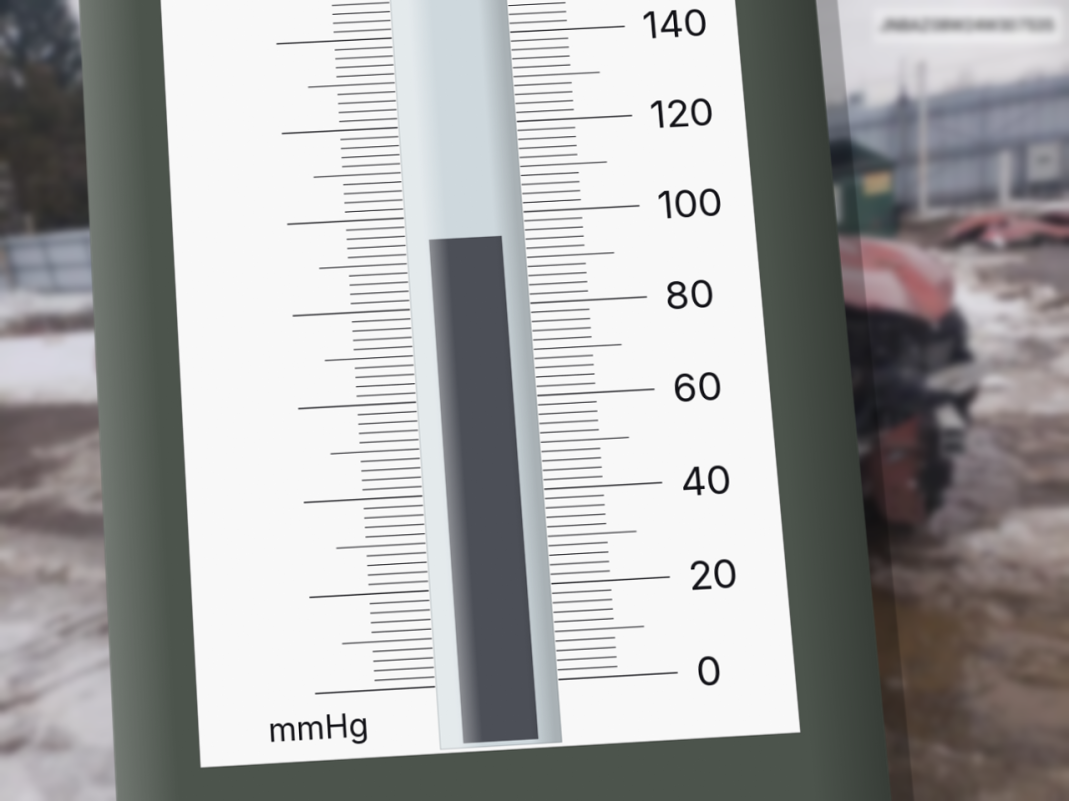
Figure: 95 mmHg
